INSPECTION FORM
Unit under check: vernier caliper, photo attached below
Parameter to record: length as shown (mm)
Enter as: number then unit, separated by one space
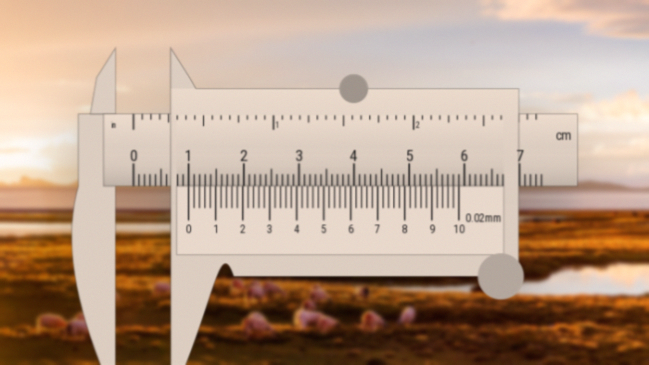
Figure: 10.0 mm
